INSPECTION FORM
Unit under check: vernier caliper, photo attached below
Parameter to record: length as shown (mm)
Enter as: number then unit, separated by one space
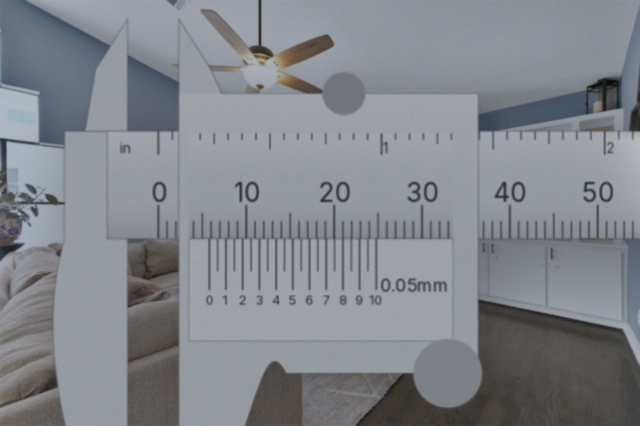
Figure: 5.8 mm
